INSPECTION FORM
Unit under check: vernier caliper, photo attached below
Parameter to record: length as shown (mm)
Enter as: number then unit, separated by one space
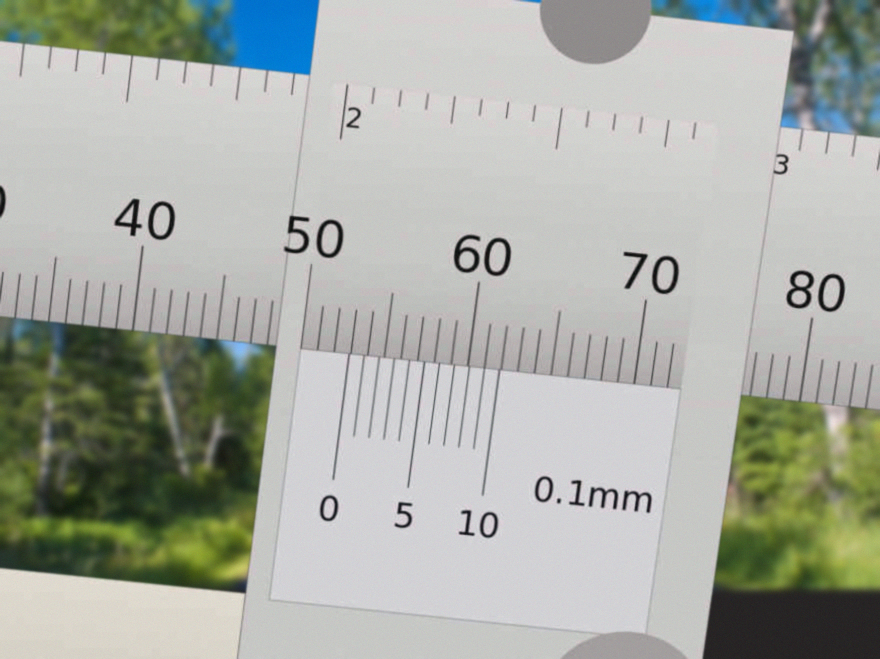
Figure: 52.9 mm
